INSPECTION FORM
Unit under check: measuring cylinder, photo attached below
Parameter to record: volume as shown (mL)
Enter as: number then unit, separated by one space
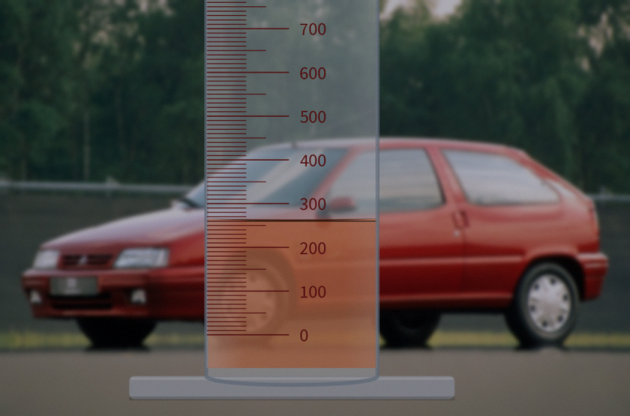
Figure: 260 mL
